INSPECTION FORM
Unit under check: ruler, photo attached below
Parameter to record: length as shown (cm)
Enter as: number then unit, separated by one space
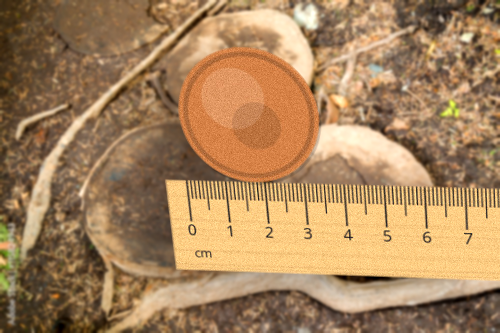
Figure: 3.5 cm
